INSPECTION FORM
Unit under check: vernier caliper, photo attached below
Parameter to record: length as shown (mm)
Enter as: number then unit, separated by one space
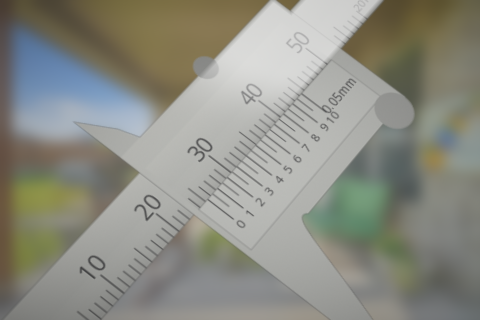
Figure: 25.4 mm
